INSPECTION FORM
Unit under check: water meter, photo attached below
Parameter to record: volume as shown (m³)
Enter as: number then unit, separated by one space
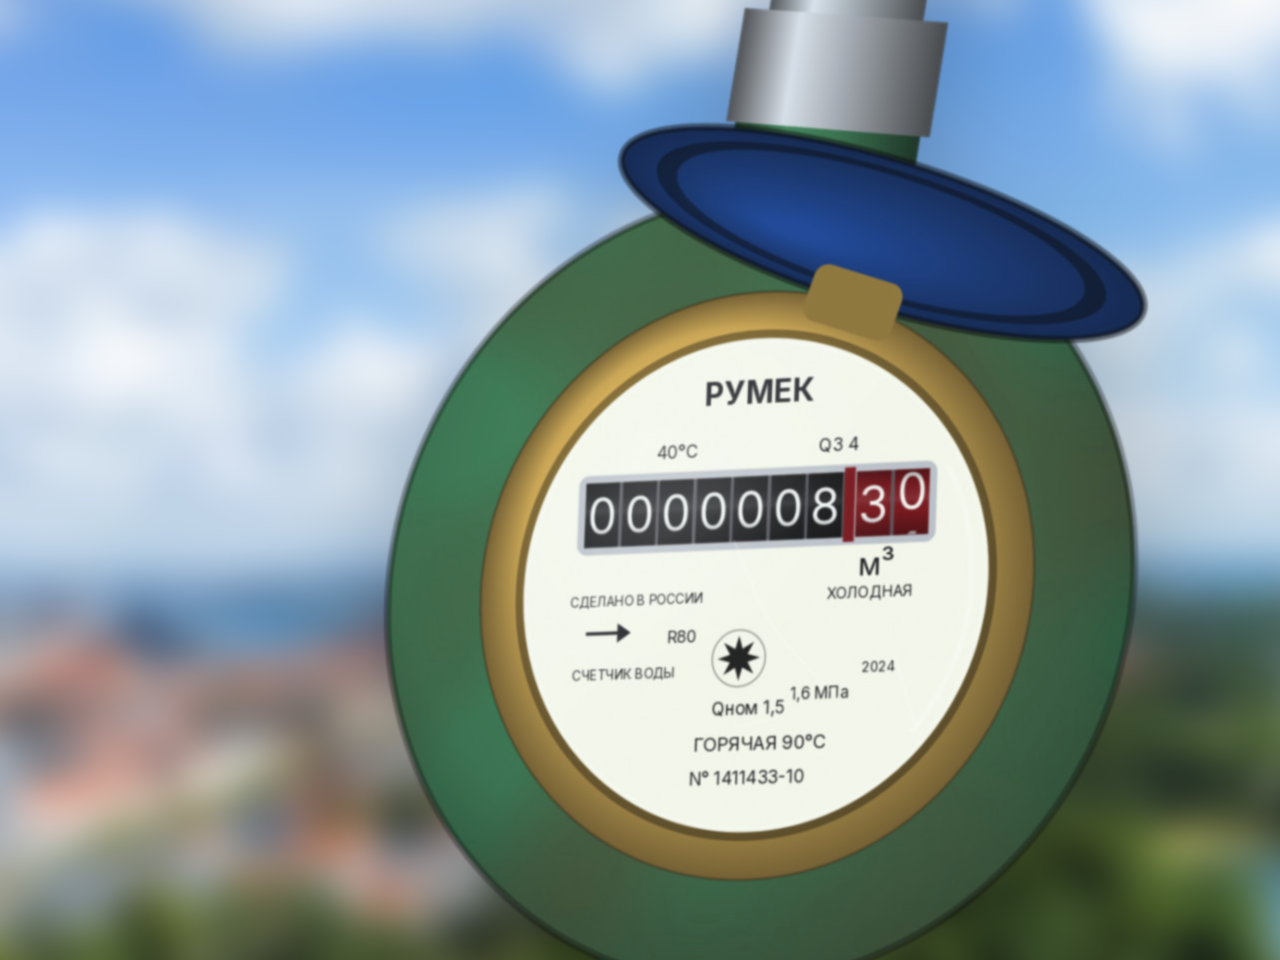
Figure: 8.30 m³
